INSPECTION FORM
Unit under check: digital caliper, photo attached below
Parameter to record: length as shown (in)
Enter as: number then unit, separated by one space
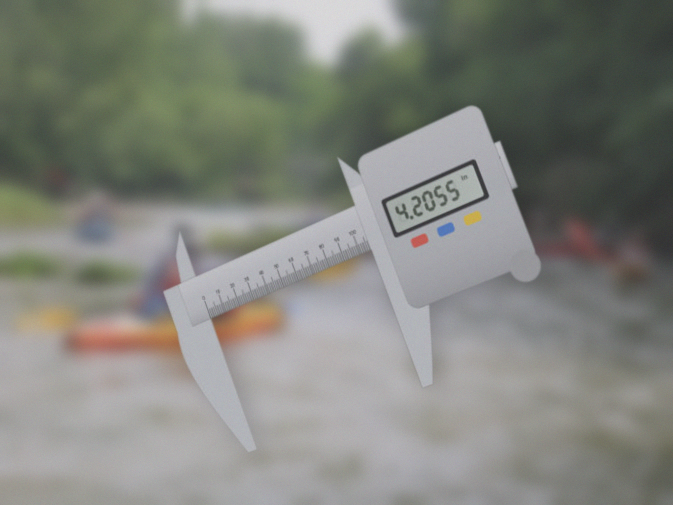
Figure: 4.2055 in
